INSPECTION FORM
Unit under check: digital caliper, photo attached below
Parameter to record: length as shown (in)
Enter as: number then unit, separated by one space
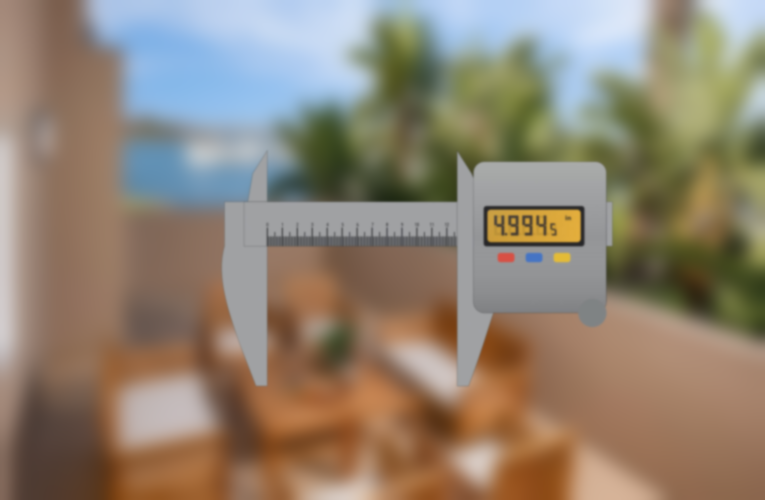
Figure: 4.9945 in
